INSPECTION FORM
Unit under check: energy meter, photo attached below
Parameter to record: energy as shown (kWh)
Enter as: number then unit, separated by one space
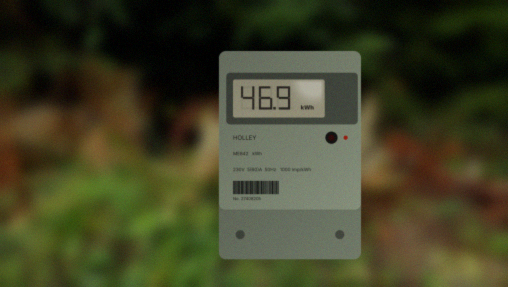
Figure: 46.9 kWh
